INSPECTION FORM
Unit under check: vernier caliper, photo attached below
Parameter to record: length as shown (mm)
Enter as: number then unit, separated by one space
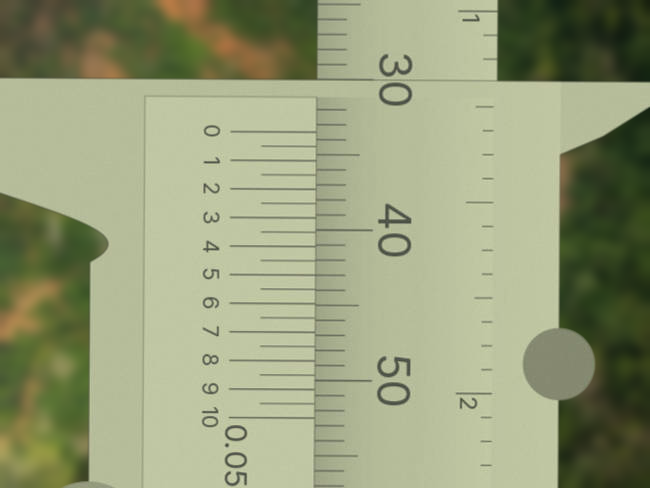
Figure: 33.5 mm
